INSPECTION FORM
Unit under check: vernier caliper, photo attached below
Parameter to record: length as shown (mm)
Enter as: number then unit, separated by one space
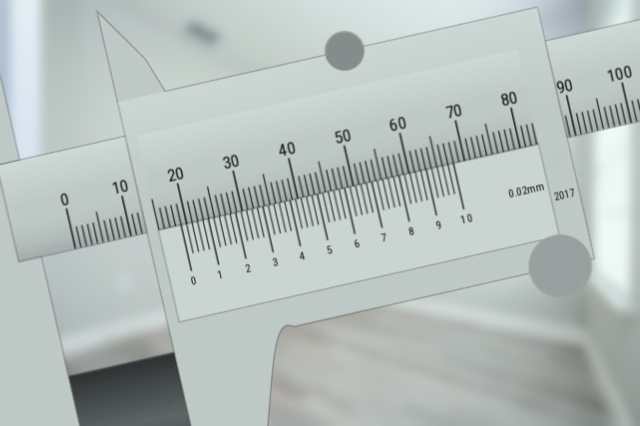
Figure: 19.0 mm
